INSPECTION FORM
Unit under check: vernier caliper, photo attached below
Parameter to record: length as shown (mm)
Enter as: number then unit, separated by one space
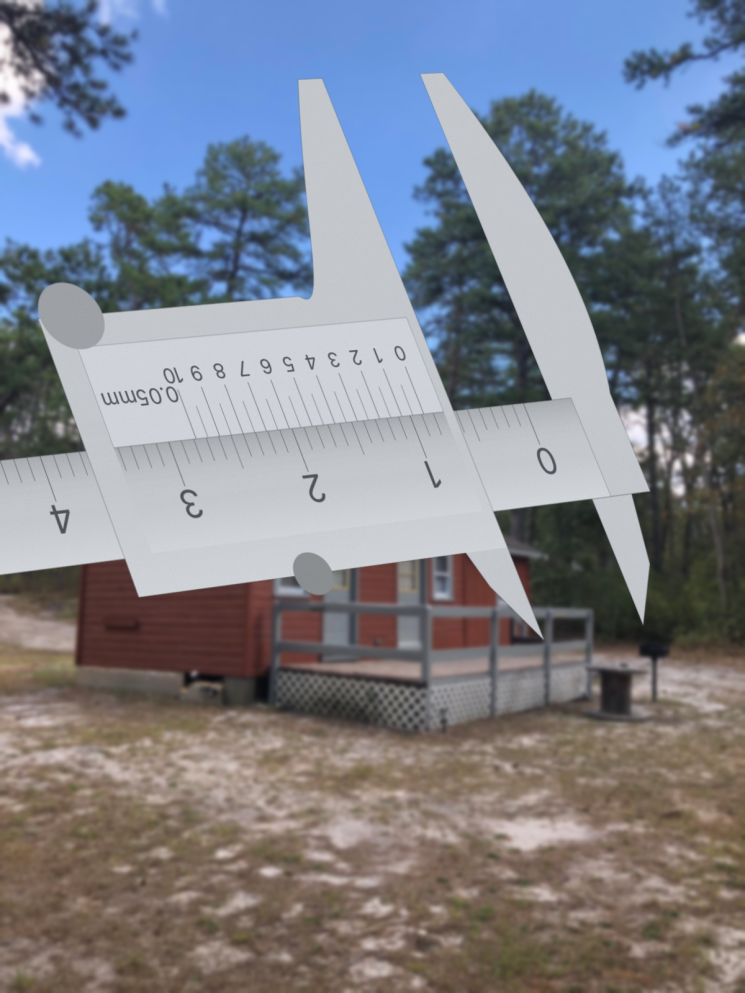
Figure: 8.8 mm
